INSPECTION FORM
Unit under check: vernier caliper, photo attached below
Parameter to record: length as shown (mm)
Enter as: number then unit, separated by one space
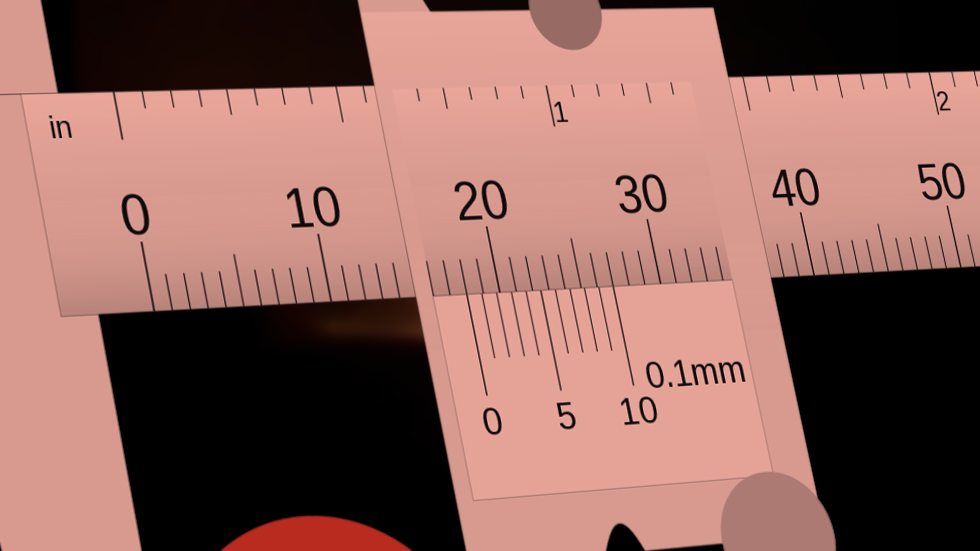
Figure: 18.0 mm
